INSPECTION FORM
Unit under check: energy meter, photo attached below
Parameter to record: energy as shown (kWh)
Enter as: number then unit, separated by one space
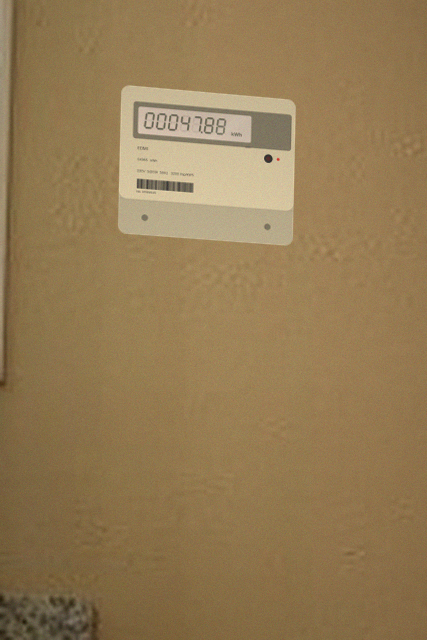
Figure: 47.88 kWh
